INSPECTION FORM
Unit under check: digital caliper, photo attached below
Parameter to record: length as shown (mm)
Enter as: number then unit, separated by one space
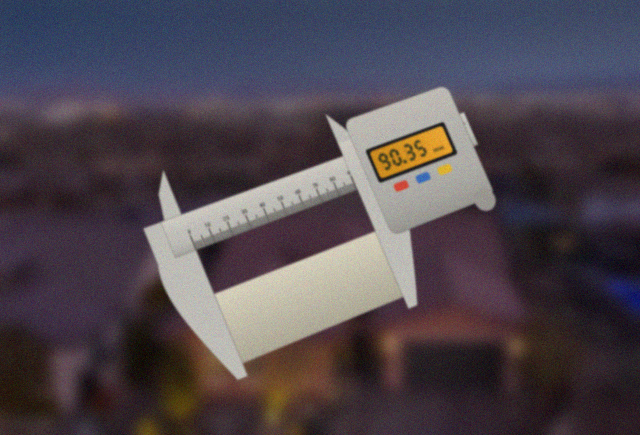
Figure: 90.35 mm
